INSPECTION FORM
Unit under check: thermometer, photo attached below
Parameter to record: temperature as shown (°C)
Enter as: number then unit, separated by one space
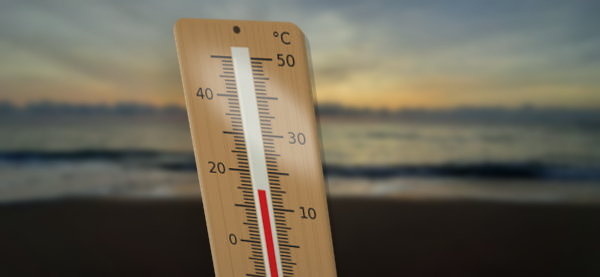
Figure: 15 °C
